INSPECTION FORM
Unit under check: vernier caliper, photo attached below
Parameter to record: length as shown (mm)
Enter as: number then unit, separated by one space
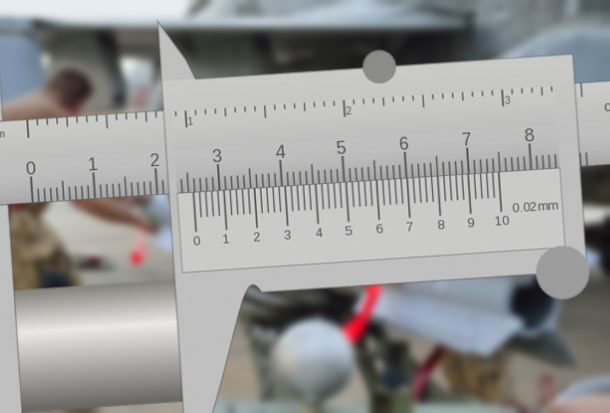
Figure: 25.8 mm
